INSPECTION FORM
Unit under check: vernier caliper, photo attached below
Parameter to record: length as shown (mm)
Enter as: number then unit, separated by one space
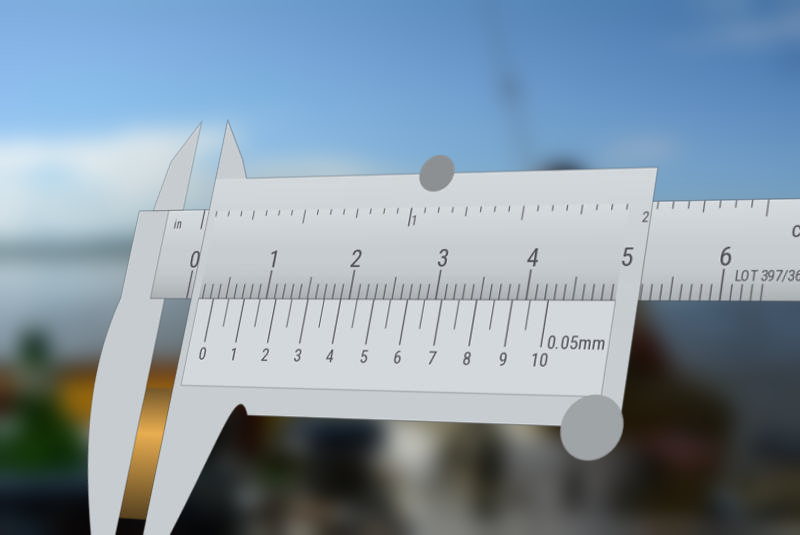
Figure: 3.4 mm
